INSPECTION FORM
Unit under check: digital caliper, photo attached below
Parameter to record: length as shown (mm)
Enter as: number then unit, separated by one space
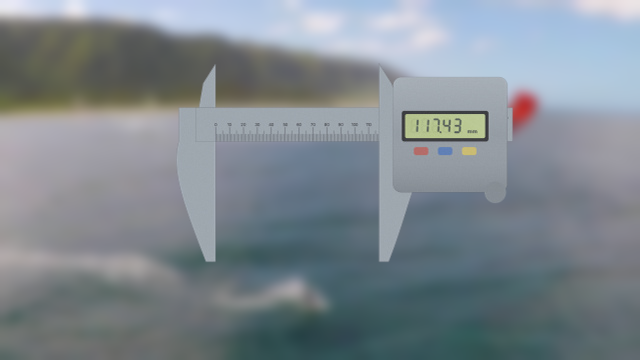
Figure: 117.43 mm
